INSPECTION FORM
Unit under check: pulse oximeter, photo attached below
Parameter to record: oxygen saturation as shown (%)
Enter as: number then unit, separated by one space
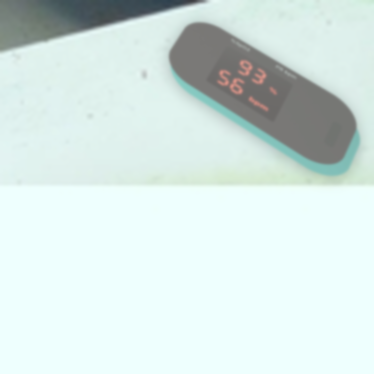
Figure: 93 %
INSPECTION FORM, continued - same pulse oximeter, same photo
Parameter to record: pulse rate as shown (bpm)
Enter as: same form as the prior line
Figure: 56 bpm
